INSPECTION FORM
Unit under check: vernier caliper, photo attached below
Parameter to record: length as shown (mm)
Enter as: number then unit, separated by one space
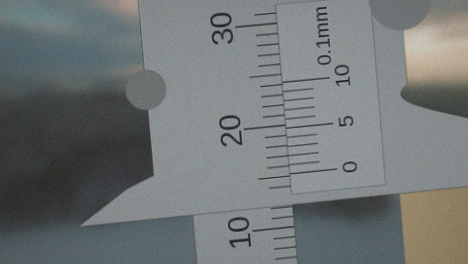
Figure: 15.2 mm
